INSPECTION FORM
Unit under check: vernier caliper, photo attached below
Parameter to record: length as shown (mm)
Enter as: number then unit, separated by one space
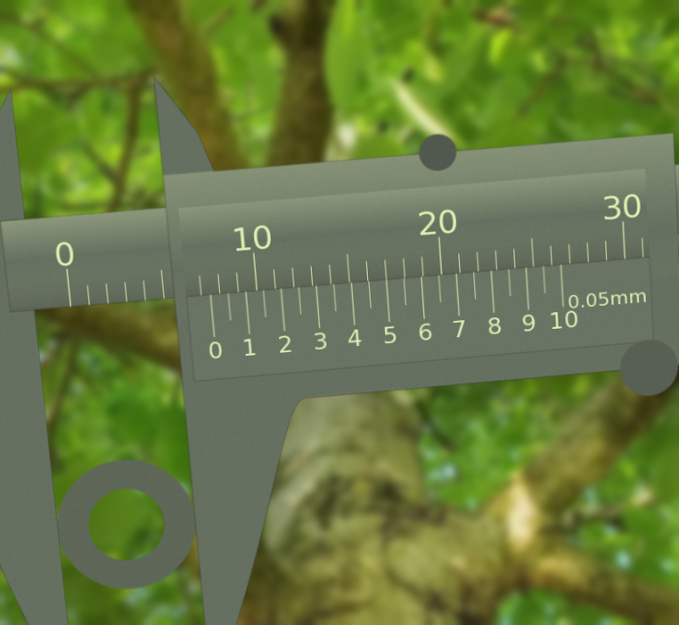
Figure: 7.5 mm
